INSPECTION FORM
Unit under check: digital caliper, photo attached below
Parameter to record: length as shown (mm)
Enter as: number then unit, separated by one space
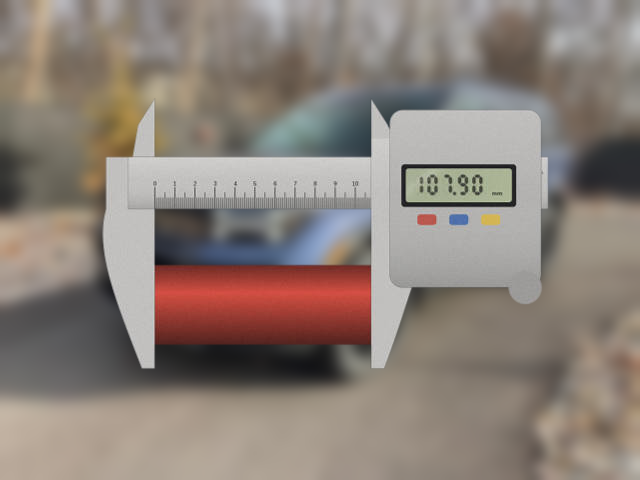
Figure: 107.90 mm
